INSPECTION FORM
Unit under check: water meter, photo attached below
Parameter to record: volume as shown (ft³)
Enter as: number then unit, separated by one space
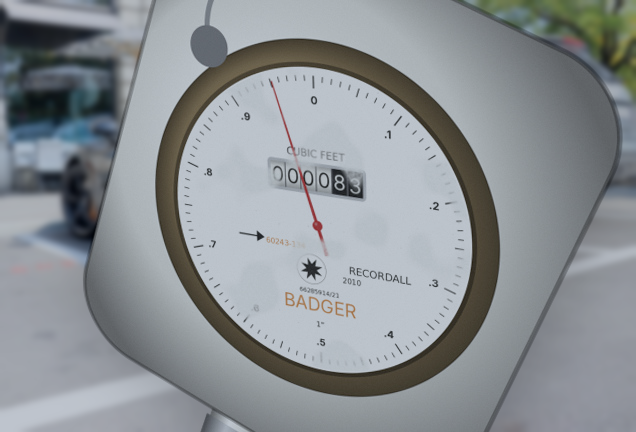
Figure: 82.95 ft³
